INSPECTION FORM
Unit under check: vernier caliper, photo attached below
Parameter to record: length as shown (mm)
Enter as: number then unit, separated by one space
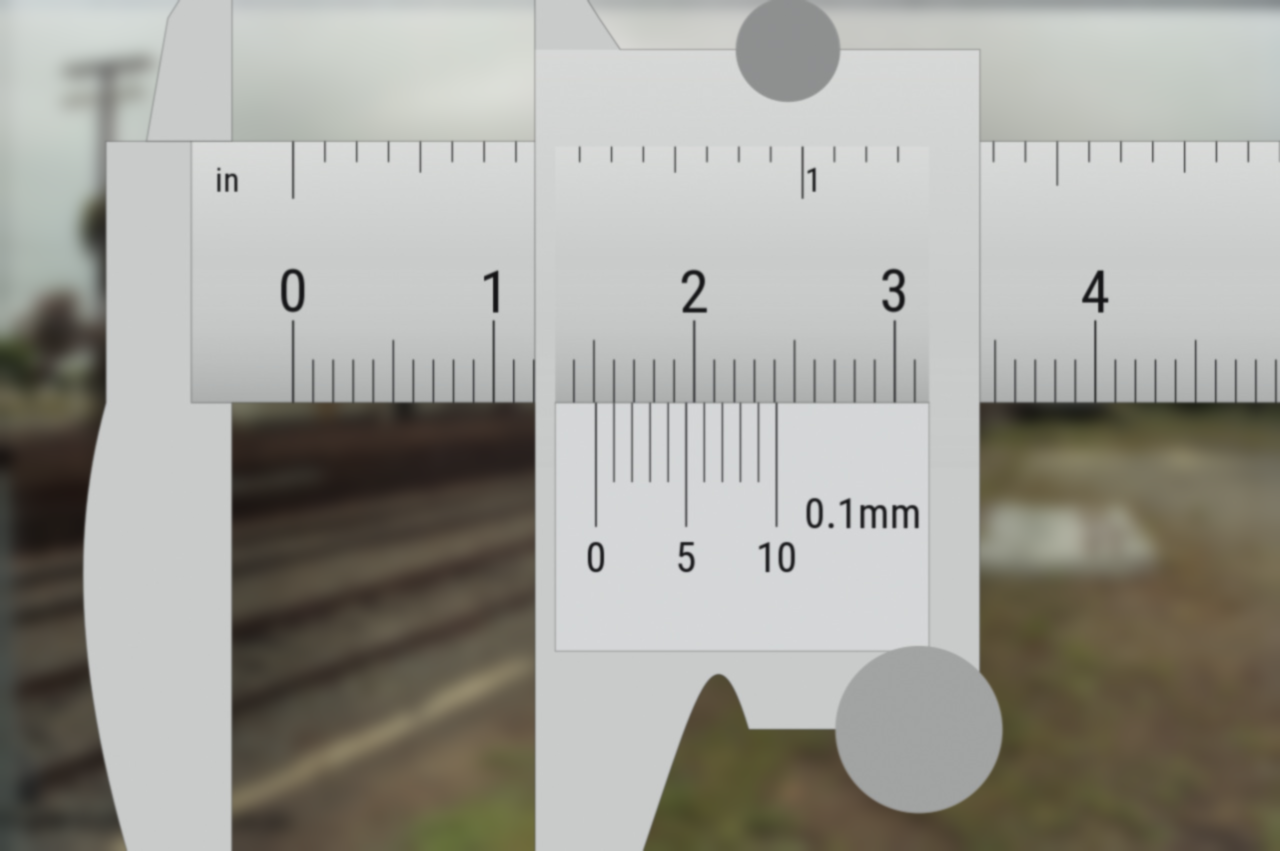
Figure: 15.1 mm
